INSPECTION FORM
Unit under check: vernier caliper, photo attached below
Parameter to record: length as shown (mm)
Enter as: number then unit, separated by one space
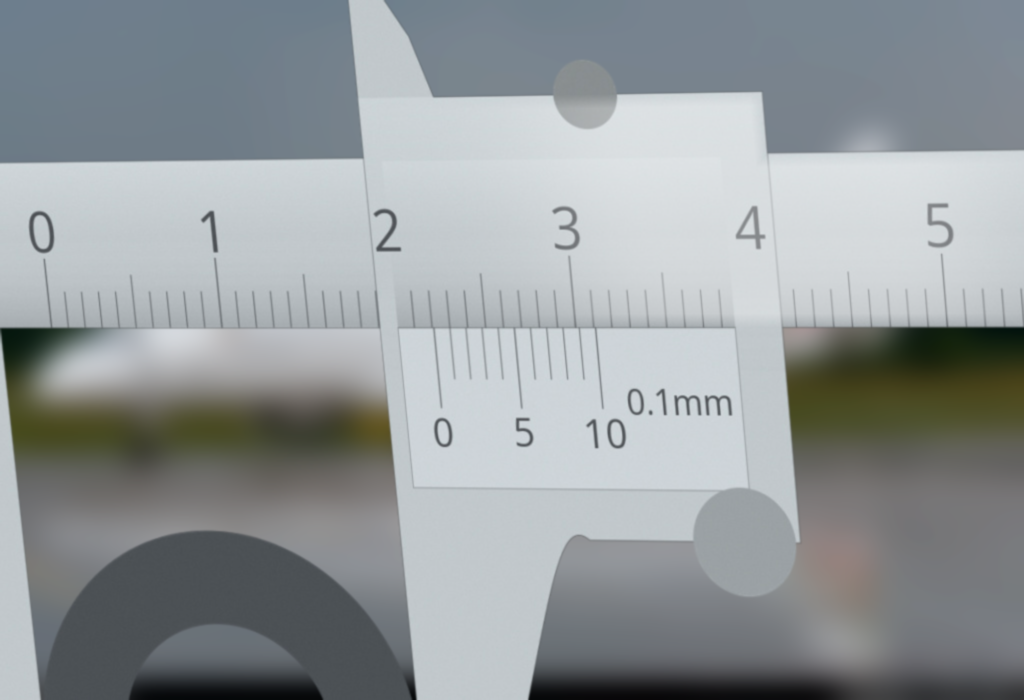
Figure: 22.1 mm
